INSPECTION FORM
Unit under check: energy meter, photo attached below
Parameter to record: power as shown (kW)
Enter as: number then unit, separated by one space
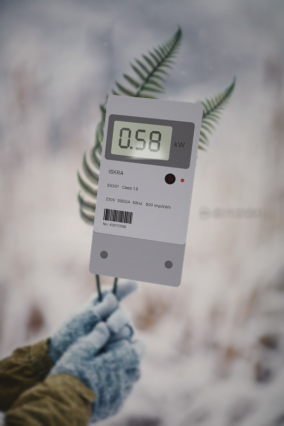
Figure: 0.58 kW
